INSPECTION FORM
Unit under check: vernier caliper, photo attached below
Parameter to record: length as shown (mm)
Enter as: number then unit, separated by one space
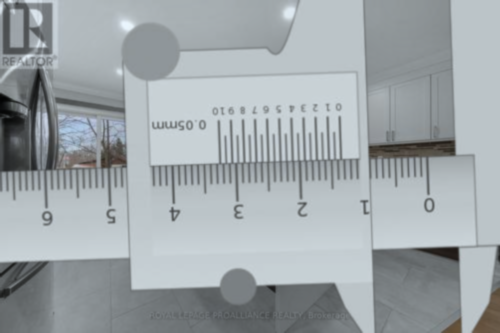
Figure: 13.5 mm
